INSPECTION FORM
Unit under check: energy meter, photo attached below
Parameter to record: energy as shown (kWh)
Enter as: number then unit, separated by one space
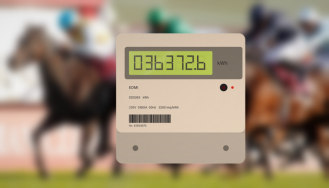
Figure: 36372.6 kWh
